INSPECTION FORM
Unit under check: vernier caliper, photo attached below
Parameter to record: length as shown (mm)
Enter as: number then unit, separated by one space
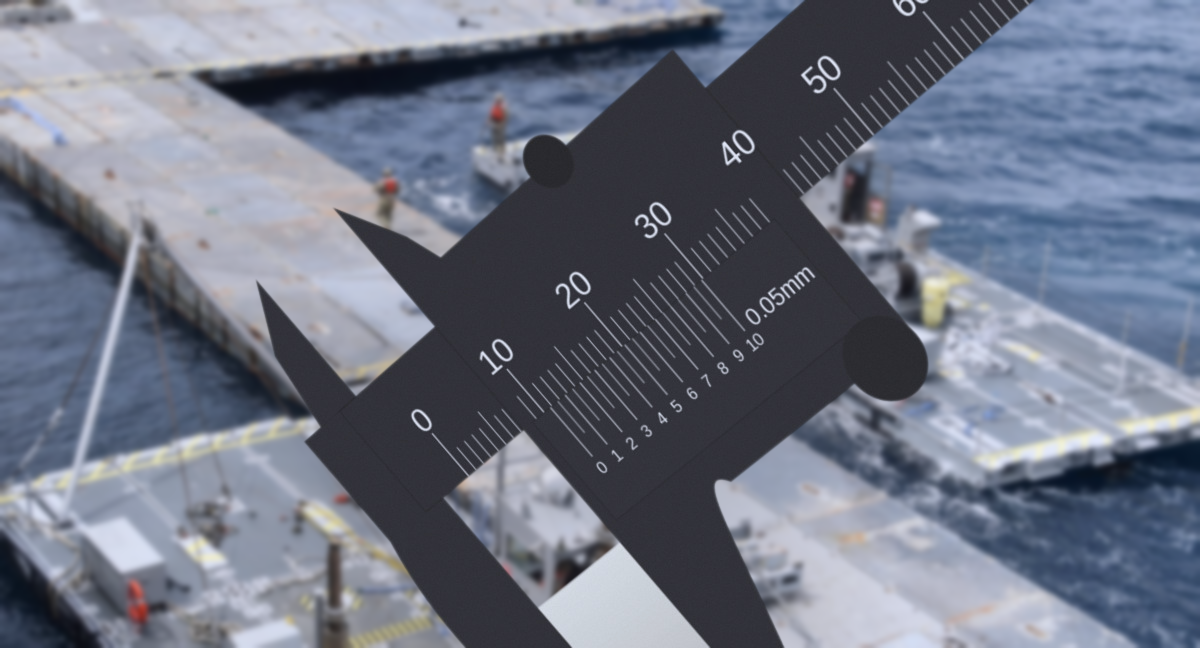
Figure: 10.8 mm
